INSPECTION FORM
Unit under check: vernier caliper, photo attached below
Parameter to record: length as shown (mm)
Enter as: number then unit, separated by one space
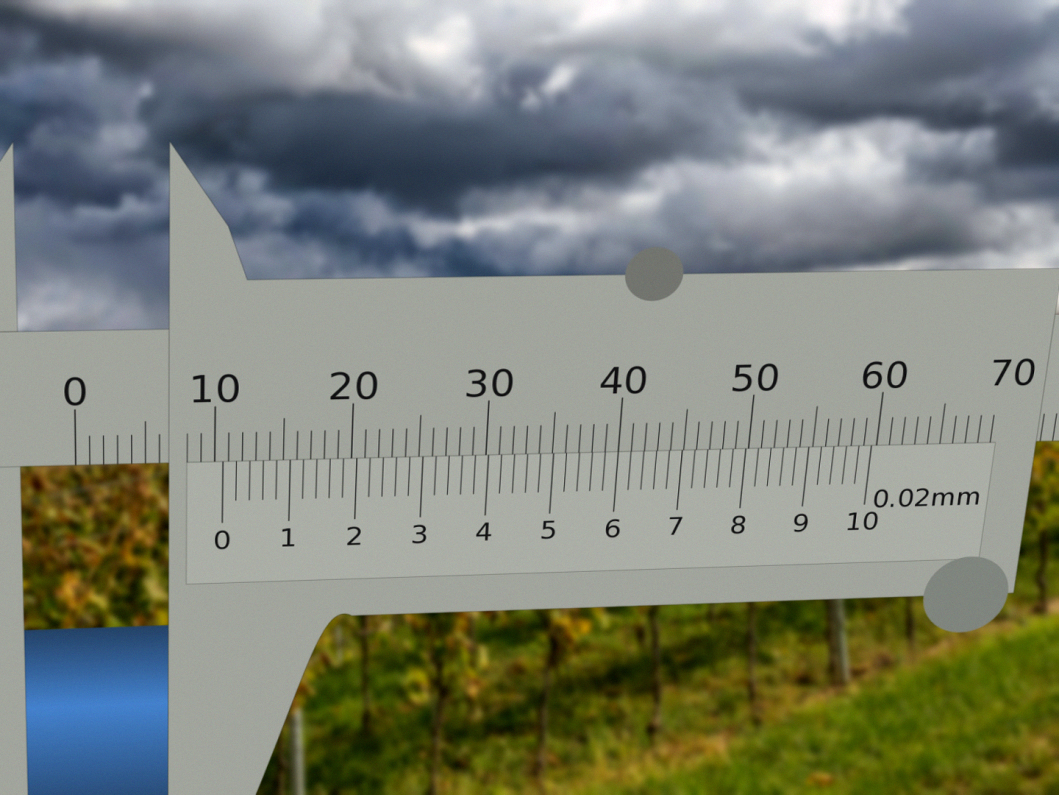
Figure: 10.6 mm
